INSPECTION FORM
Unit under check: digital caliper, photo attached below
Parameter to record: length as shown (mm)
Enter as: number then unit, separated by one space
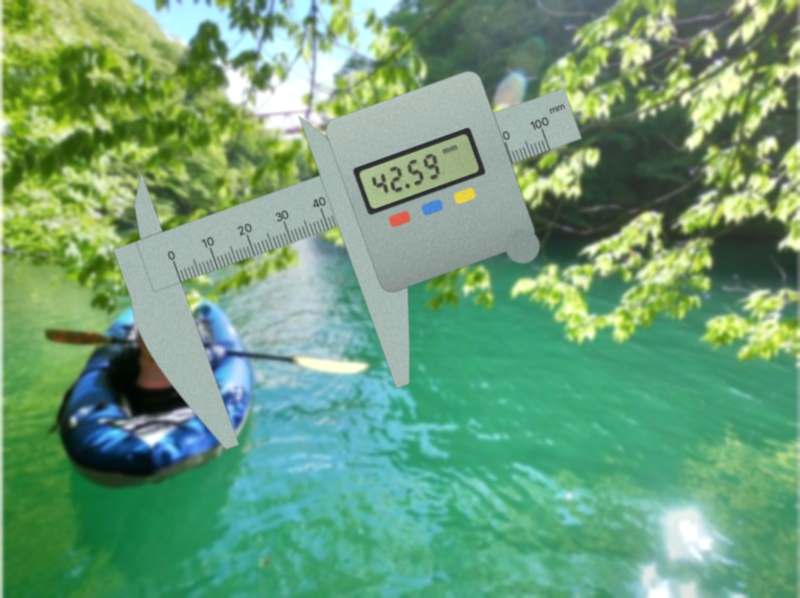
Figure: 42.59 mm
